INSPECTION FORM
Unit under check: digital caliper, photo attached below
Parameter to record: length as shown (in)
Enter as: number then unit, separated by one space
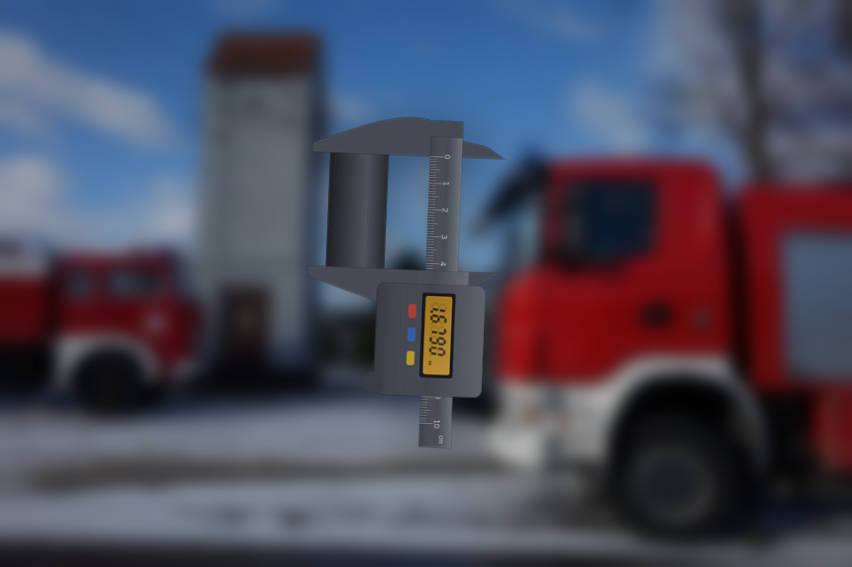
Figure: 1.6790 in
